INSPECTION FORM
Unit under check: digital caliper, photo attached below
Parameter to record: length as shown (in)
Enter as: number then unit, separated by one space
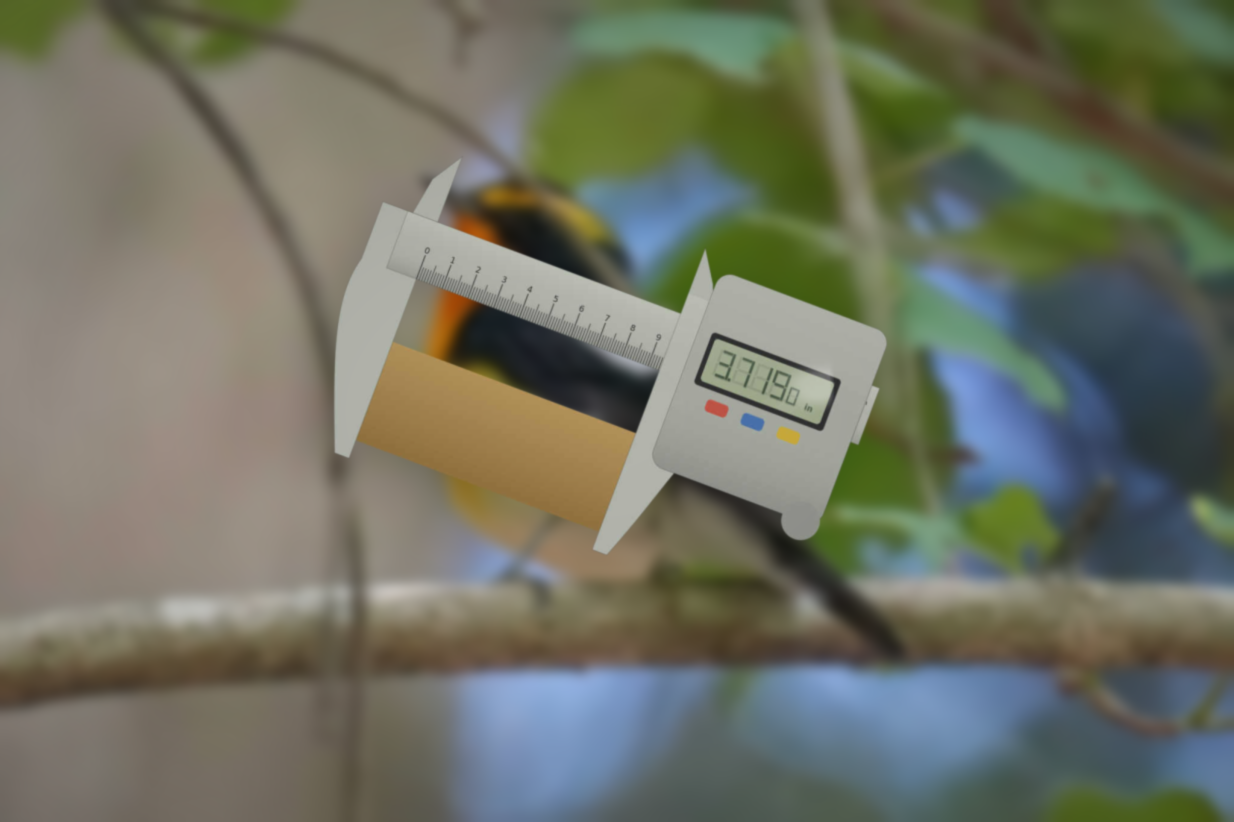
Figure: 3.7190 in
